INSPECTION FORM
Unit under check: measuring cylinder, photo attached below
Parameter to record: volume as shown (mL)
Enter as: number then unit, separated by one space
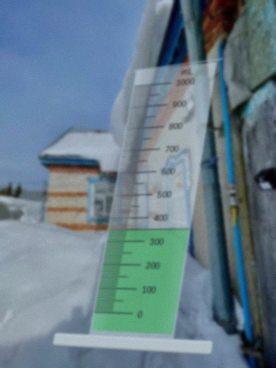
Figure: 350 mL
